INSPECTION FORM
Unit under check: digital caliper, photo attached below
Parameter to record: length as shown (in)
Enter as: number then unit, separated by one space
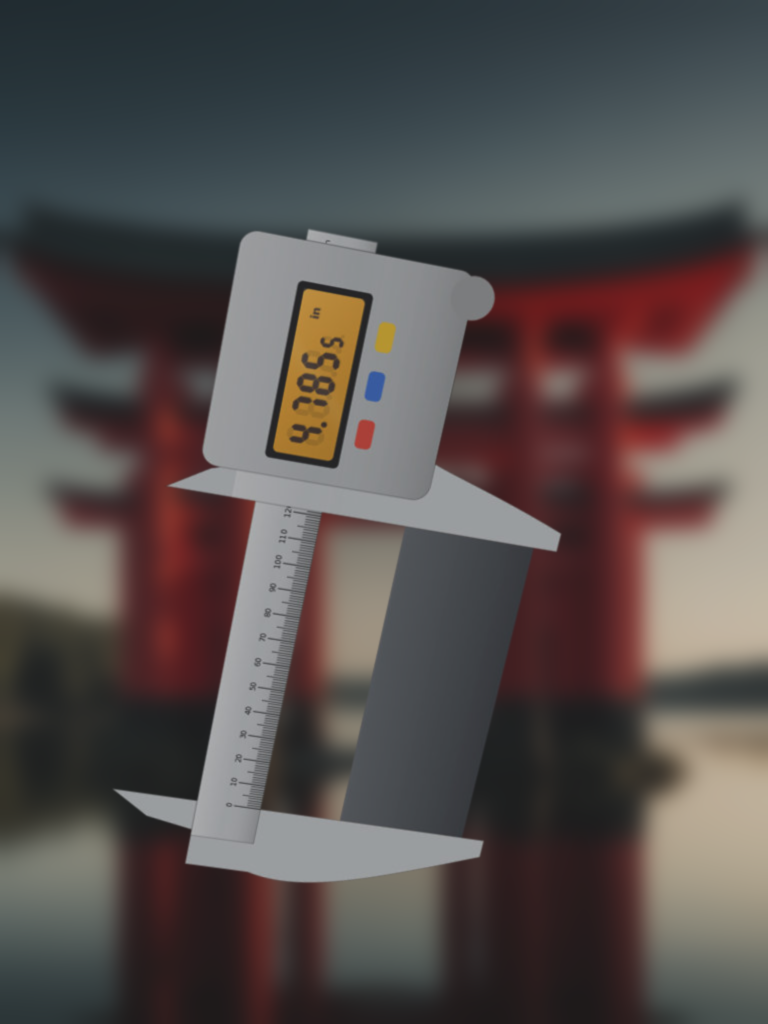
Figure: 4.7855 in
